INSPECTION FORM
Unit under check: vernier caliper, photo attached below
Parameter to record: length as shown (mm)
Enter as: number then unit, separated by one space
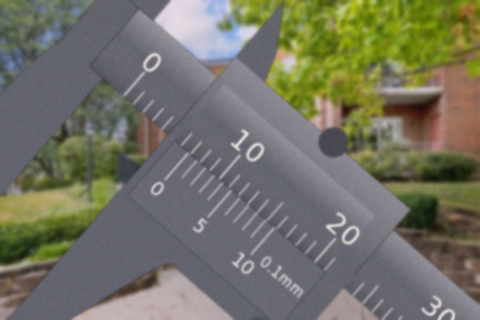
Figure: 6.8 mm
